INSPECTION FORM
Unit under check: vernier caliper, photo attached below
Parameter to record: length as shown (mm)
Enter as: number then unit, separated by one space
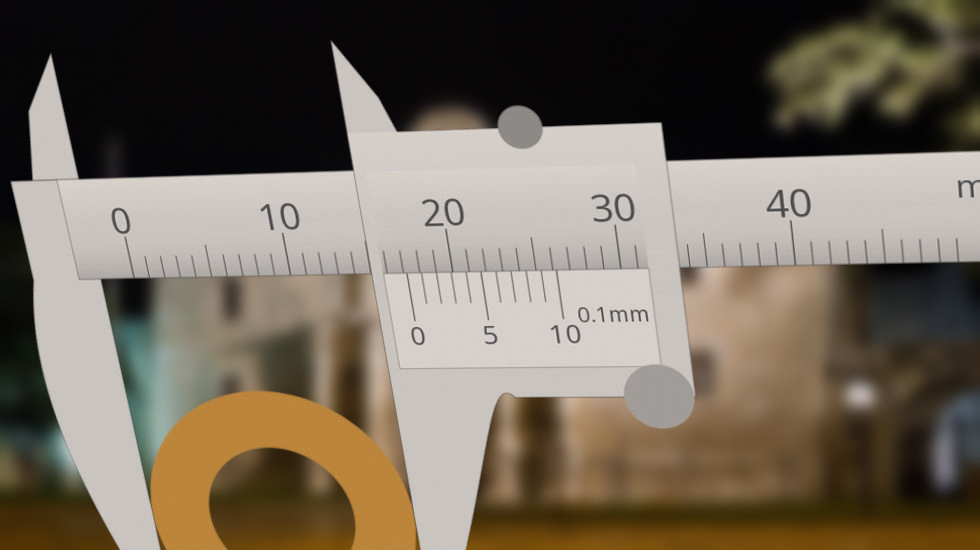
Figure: 17.2 mm
